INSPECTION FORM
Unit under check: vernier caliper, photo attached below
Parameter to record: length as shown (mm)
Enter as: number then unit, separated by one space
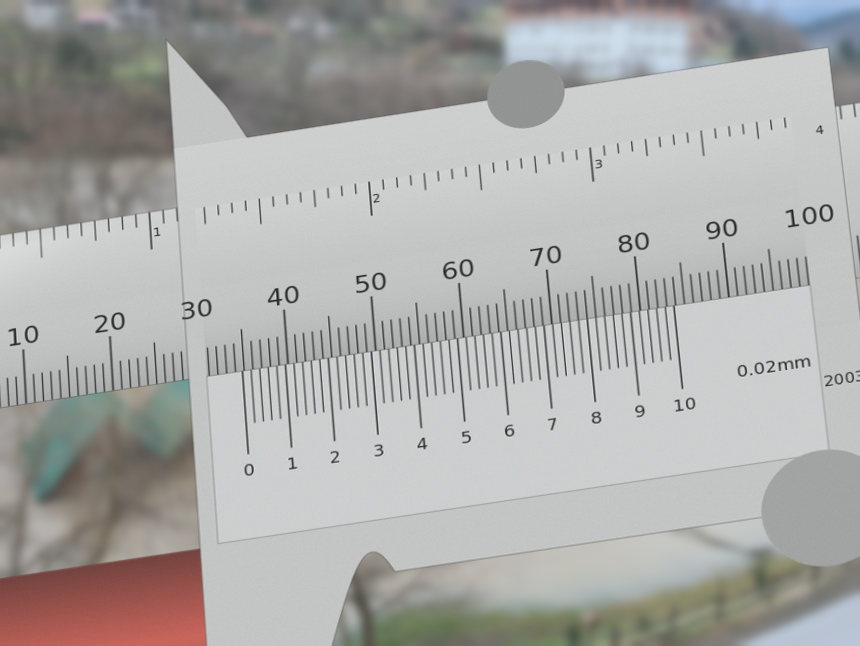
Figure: 34.8 mm
